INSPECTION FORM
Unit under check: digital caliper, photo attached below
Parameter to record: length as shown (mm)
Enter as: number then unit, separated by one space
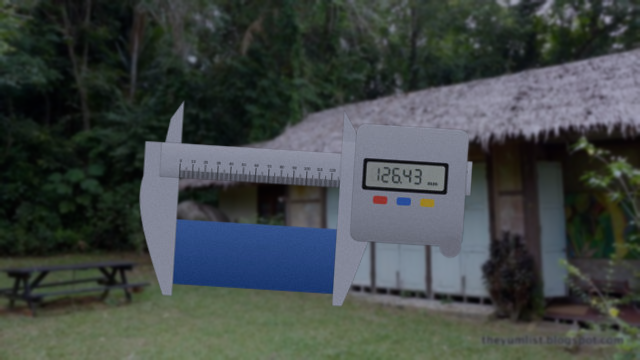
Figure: 126.43 mm
